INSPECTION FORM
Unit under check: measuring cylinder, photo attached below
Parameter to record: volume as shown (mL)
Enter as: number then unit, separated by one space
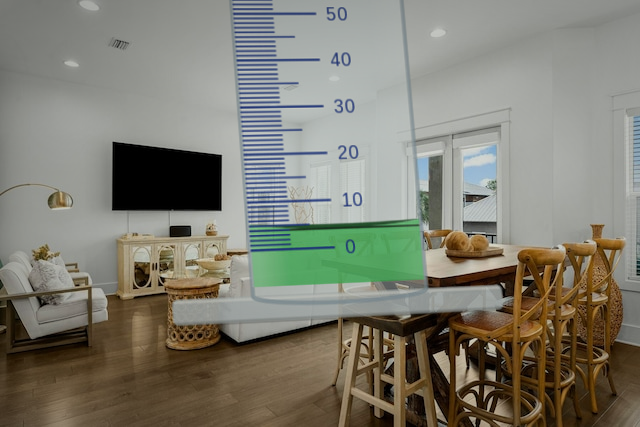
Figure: 4 mL
